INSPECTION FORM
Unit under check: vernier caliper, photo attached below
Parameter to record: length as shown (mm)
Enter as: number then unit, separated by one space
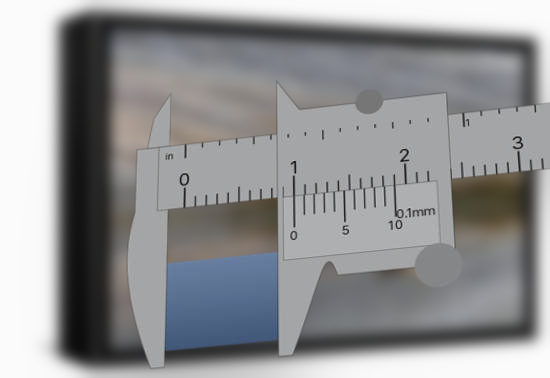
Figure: 10.0 mm
